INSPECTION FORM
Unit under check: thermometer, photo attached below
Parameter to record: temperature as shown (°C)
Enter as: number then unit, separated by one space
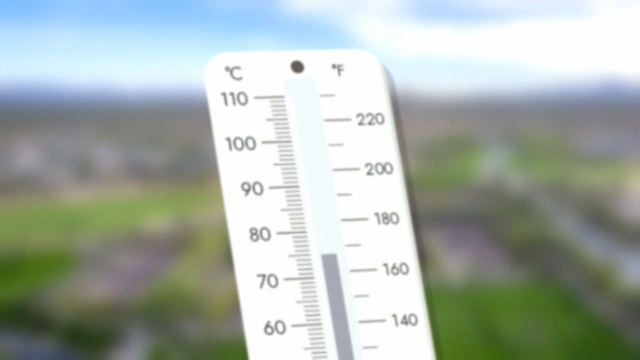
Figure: 75 °C
